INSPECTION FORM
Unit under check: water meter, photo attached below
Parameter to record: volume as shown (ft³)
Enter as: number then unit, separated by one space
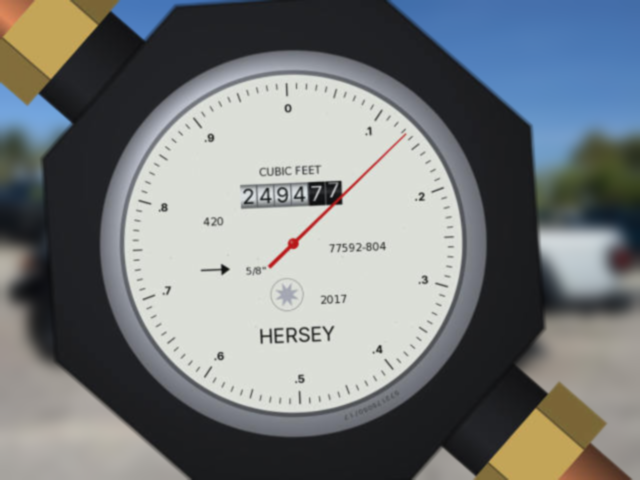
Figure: 249477.13 ft³
